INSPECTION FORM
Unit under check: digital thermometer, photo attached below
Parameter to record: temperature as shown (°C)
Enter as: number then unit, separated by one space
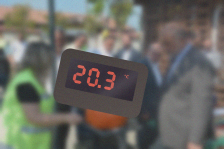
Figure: 20.3 °C
